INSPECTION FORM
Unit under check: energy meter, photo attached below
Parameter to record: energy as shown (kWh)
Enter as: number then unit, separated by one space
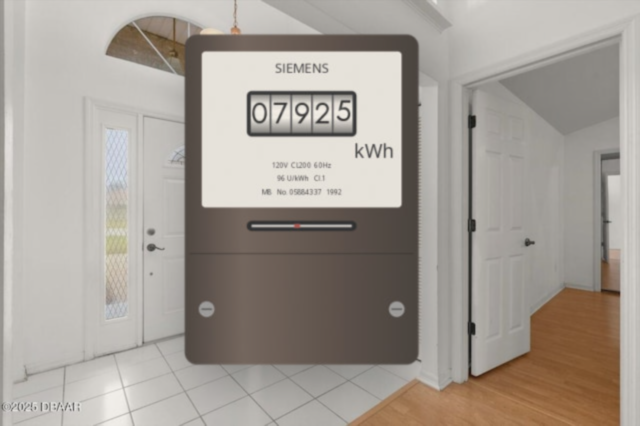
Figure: 7925 kWh
